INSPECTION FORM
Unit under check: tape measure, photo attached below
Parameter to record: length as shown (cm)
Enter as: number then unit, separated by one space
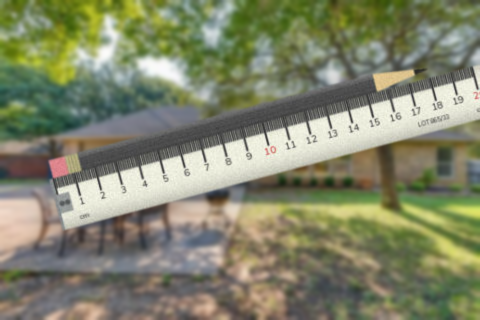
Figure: 18 cm
